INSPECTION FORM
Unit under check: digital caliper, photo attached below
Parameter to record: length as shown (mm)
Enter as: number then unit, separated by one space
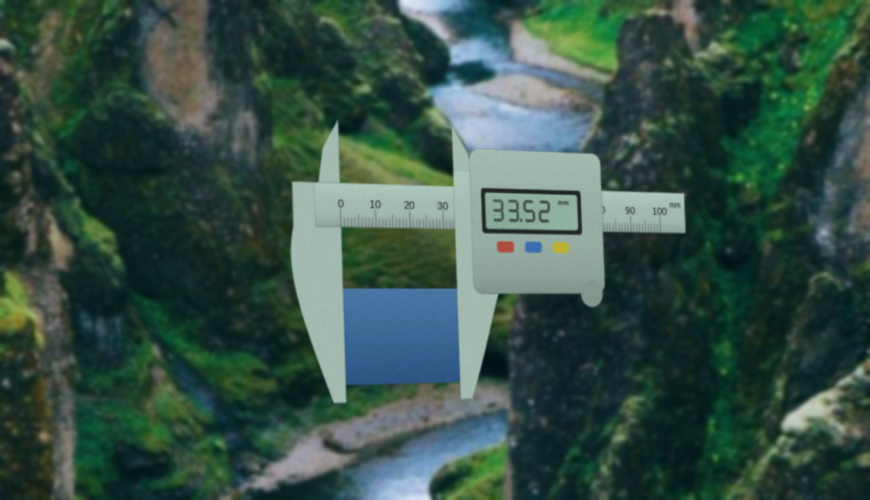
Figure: 33.52 mm
